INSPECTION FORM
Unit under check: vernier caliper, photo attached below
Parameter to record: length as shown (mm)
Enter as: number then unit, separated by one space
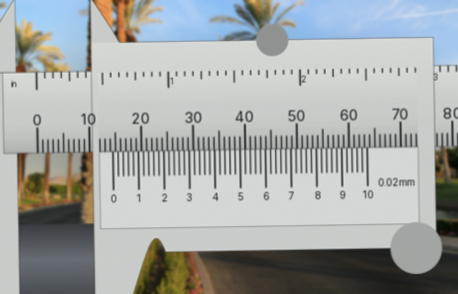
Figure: 14.5 mm
